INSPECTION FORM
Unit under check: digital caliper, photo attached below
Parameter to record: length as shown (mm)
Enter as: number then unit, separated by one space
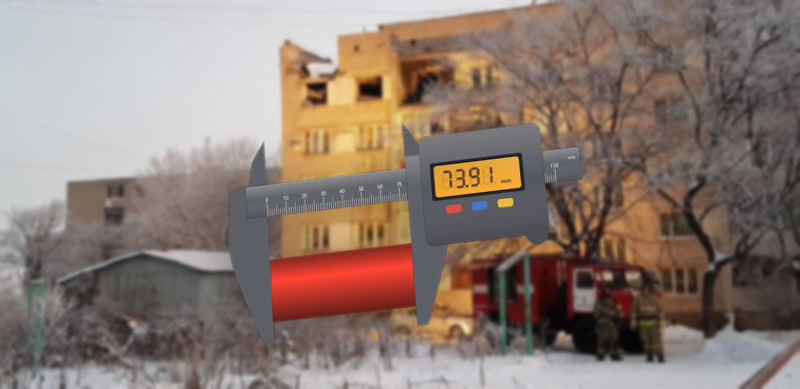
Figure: 73.91 mm
